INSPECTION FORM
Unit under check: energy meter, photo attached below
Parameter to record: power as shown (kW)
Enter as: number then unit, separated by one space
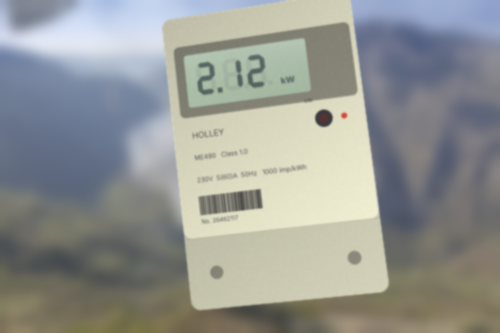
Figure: 2.12 kW
